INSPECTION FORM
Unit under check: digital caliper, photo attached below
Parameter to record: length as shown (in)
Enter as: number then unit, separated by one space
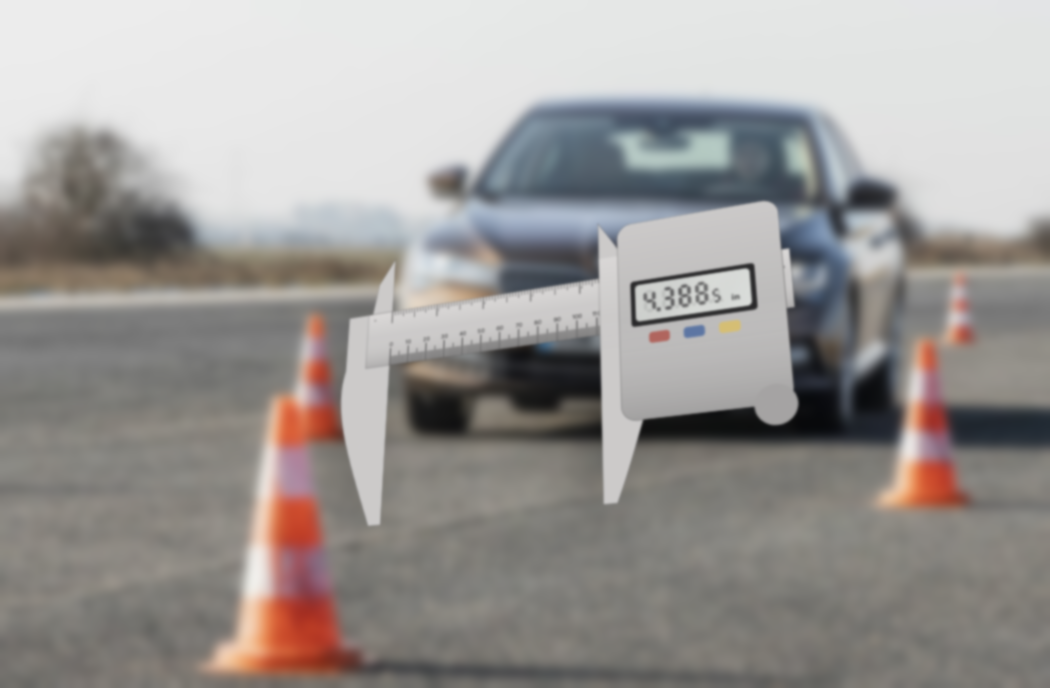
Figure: 4.3885 in
